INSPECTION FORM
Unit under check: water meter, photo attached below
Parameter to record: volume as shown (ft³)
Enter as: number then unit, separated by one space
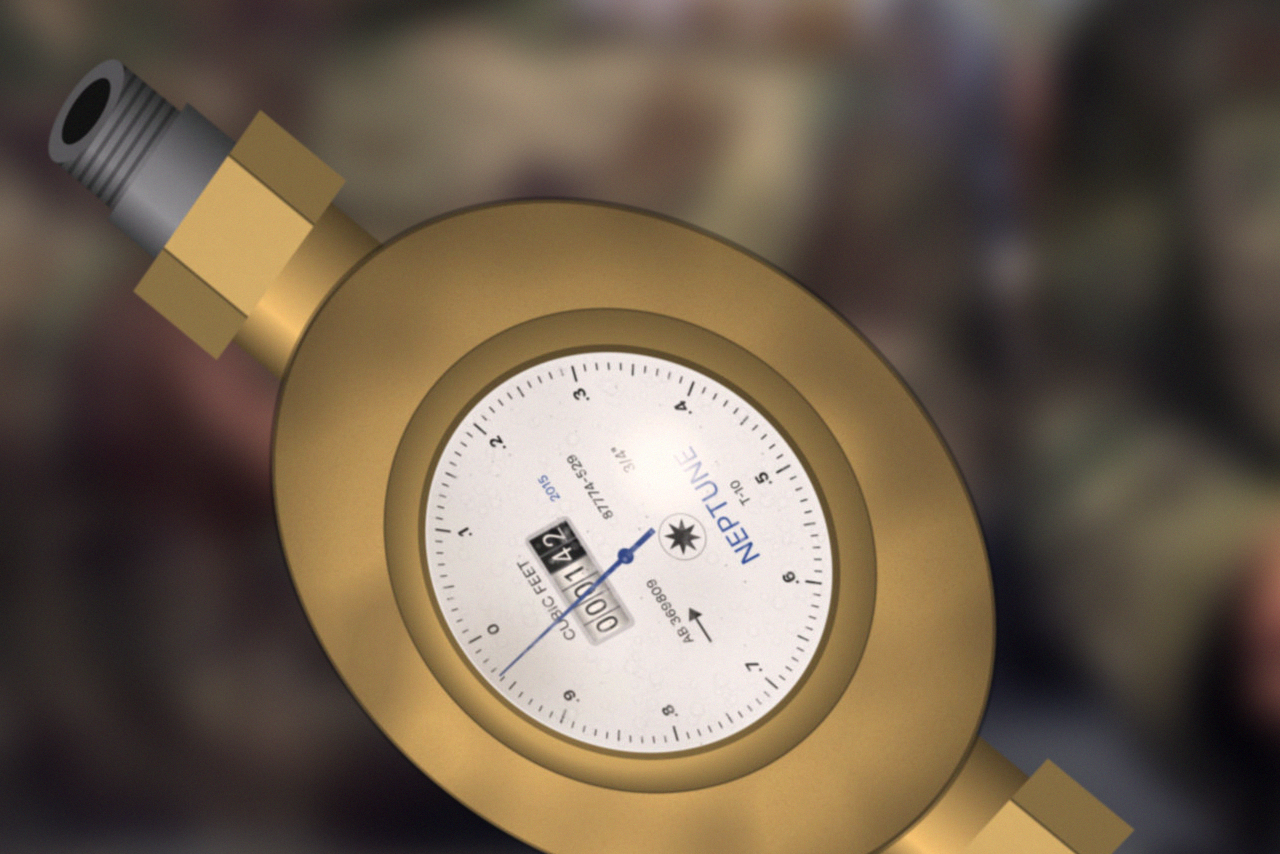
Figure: 141.96 ft³
